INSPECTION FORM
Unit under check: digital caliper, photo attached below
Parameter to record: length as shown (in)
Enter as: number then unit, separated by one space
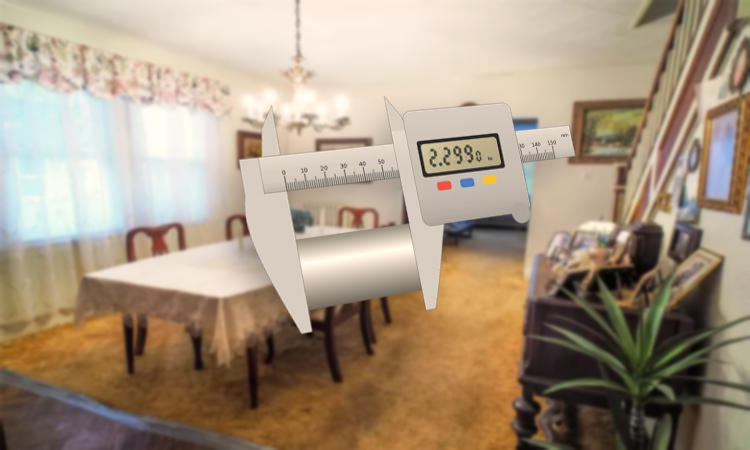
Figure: 2.2990 in
